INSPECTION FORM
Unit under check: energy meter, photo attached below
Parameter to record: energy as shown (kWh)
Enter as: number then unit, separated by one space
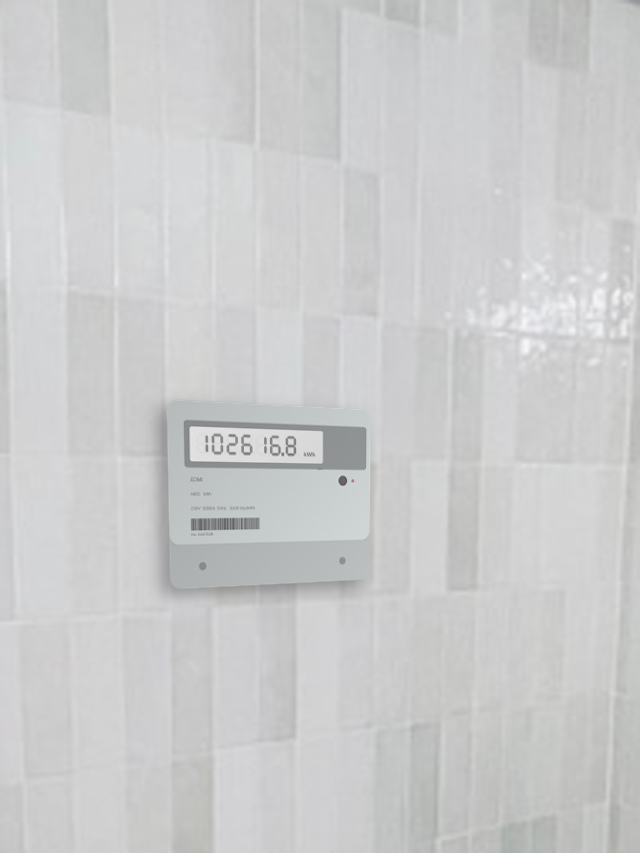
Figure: 102616.8 kWh
